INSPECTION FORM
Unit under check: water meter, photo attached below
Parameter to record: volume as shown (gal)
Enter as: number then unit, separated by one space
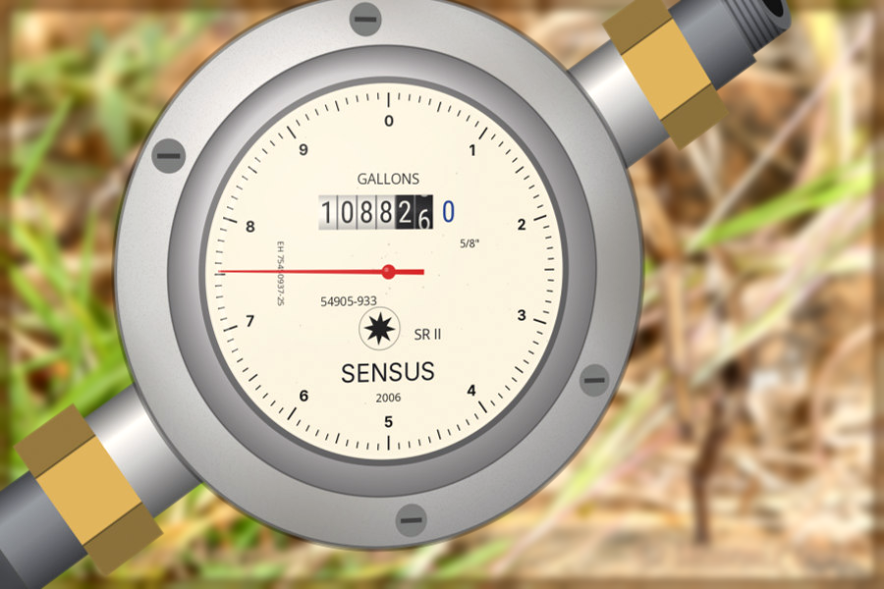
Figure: 1088257.5 gal
